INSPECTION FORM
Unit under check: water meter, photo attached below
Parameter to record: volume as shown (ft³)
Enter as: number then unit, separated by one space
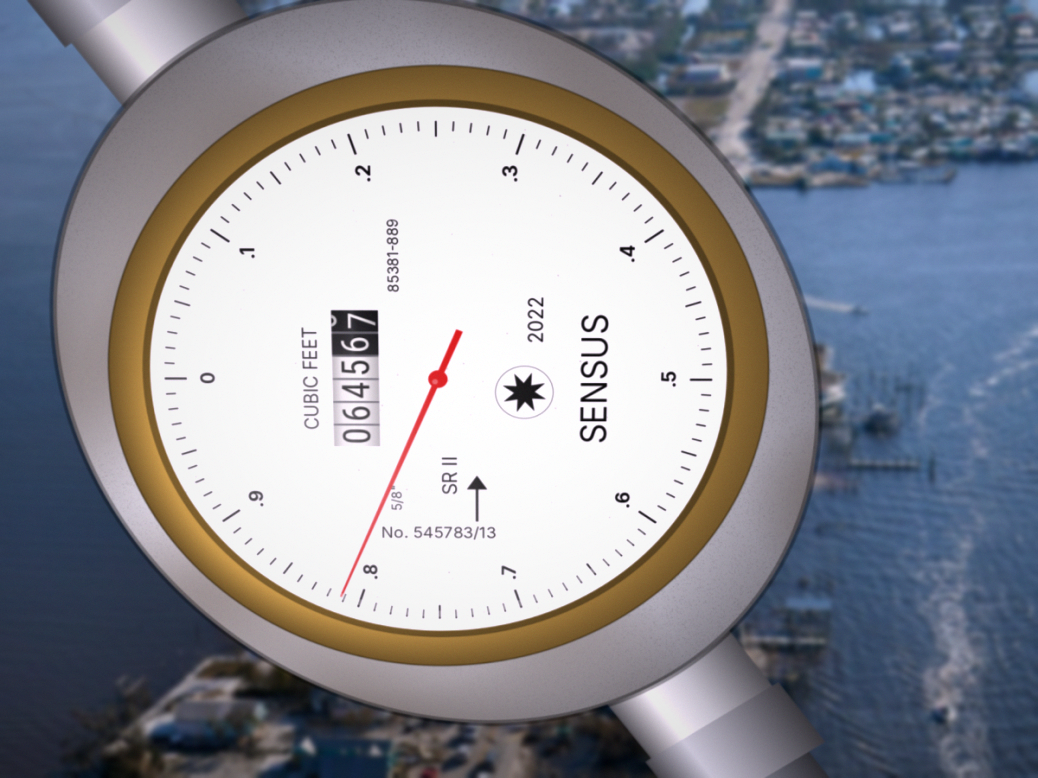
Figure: 64566.81 ft³
